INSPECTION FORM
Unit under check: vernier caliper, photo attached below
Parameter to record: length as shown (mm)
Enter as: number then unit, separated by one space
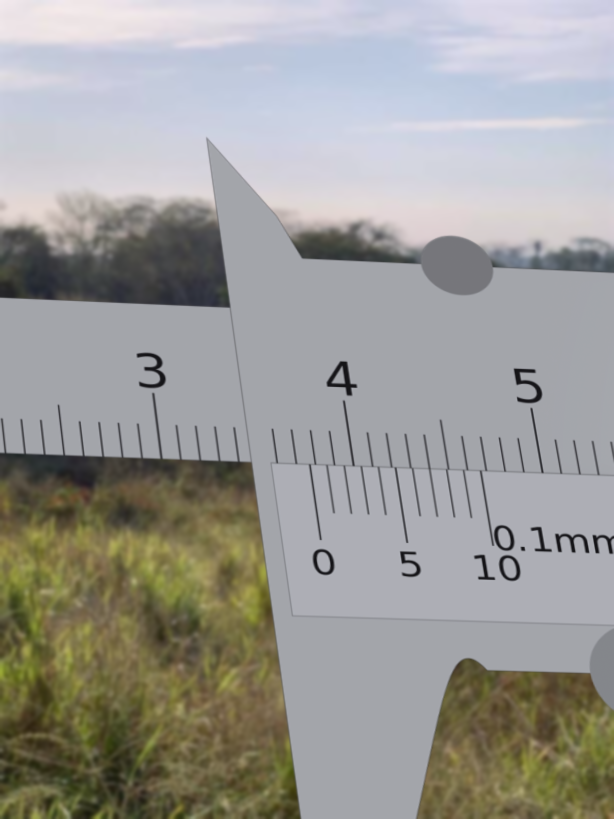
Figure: 37.7 mm
